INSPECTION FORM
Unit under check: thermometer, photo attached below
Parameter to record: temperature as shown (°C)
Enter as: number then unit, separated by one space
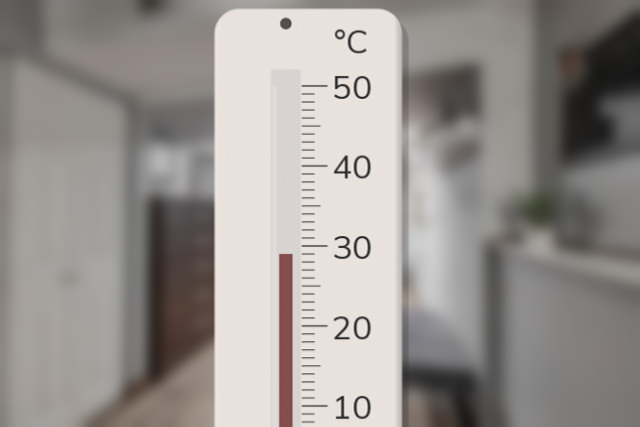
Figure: 29 °C
